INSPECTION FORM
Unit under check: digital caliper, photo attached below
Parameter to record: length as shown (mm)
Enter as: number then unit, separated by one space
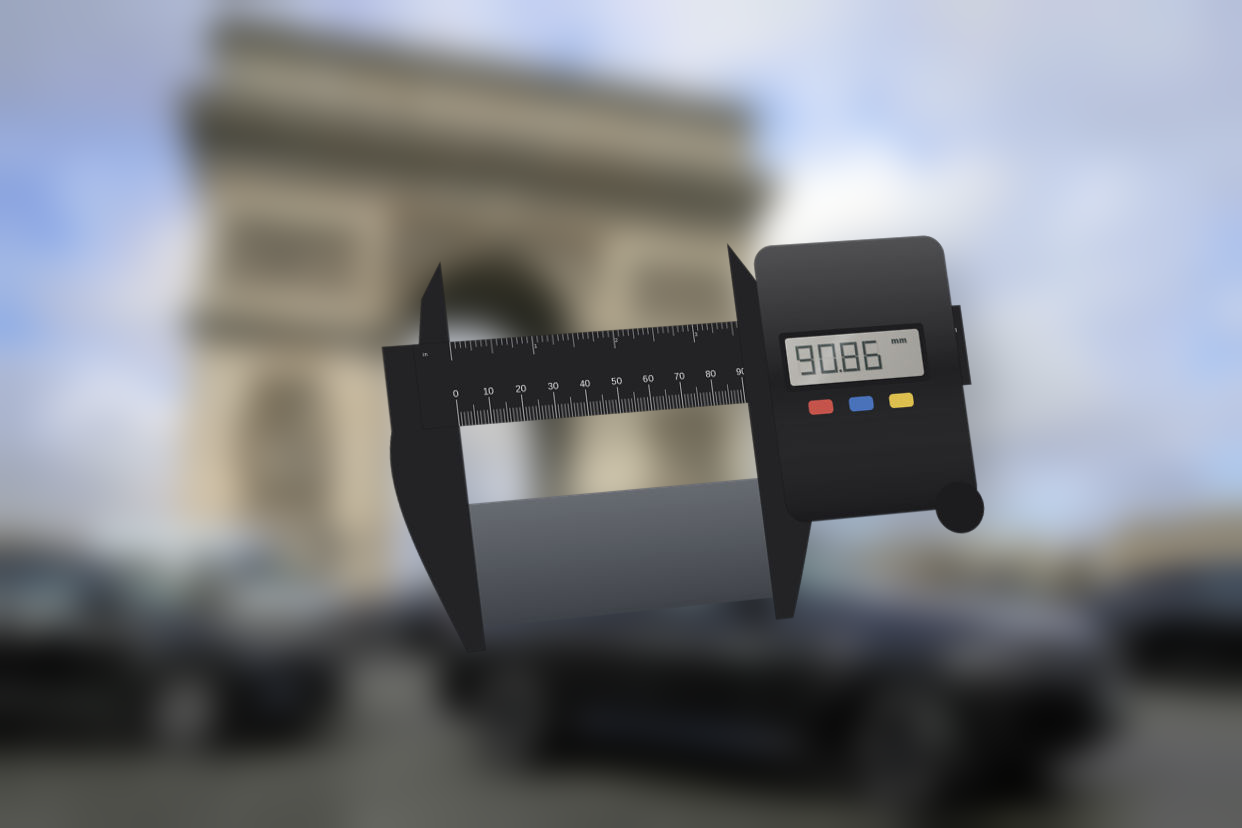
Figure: 90.86 mm
